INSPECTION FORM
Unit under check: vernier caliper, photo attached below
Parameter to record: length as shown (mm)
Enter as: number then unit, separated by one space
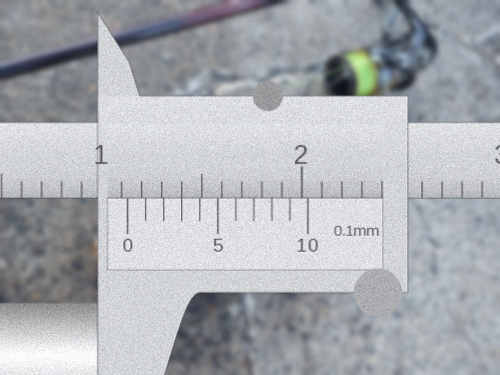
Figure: 11.3 mm
